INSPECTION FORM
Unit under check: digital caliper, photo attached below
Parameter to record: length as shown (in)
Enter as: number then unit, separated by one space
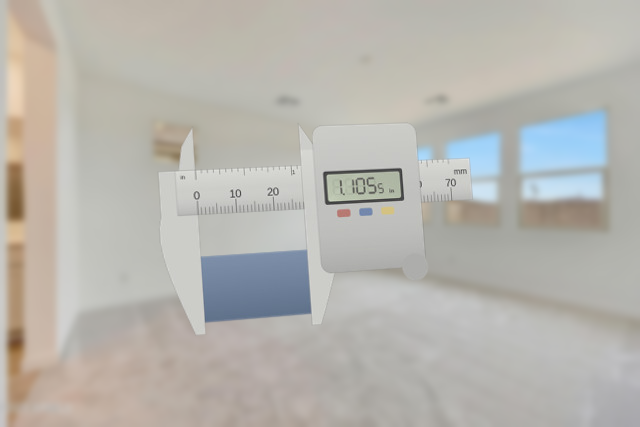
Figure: 1.1055 in
